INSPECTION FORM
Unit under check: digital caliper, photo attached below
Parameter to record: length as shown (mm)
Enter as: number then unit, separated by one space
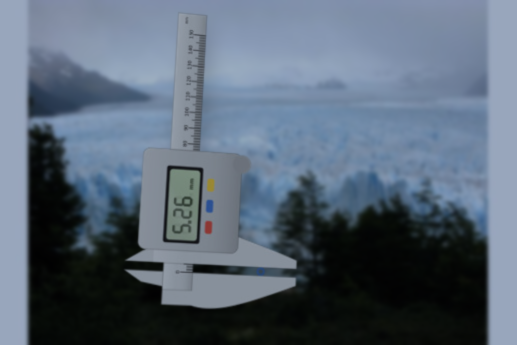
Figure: 5.26 mm
